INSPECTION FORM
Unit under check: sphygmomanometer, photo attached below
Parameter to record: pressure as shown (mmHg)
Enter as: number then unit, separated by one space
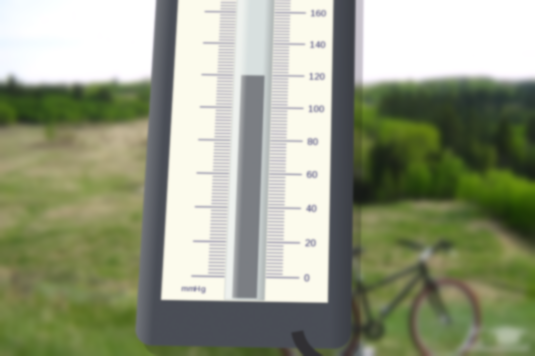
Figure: 120 mmHg
